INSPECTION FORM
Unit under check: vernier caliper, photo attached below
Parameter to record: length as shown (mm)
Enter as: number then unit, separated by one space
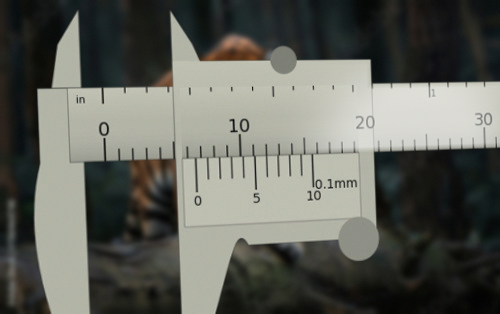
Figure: 6.6 mm
